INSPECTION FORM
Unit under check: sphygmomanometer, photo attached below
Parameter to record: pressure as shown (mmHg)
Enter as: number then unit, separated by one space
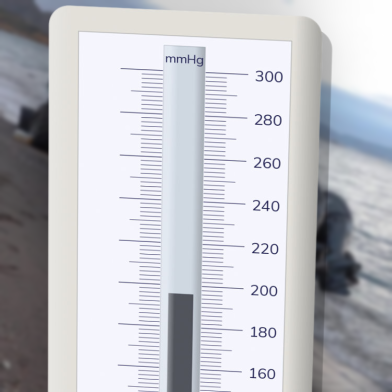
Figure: 196 mmHg
